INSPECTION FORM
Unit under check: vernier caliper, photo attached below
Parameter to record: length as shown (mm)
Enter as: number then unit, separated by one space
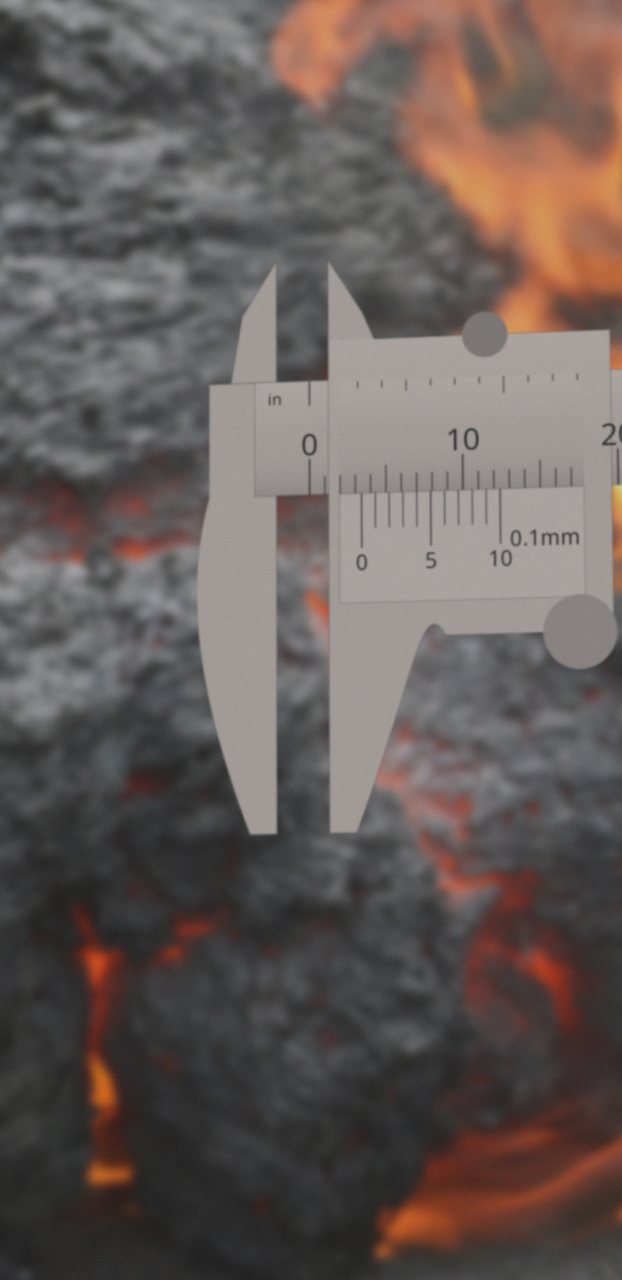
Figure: 3.4 mm
